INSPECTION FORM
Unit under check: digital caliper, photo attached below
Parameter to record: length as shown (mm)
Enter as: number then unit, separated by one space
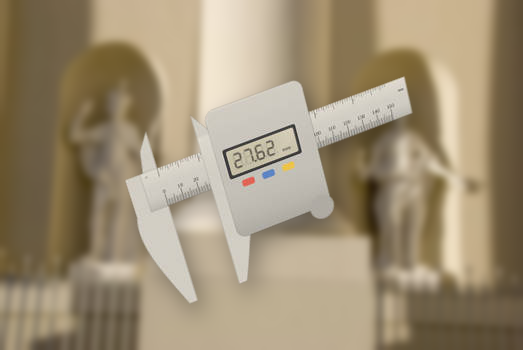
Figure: 27.62 mm
